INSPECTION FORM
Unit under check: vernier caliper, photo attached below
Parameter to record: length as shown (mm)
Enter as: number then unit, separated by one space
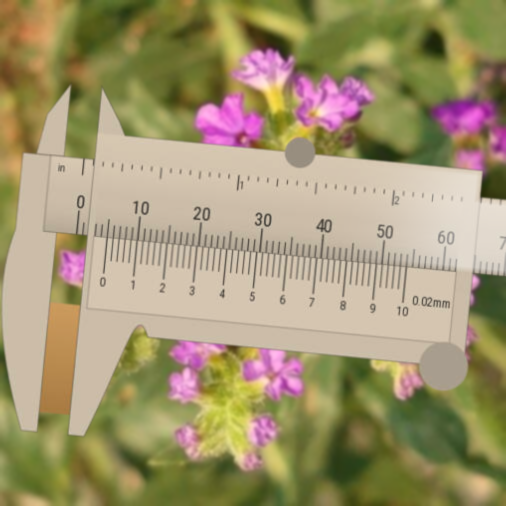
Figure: 5.0 mm
